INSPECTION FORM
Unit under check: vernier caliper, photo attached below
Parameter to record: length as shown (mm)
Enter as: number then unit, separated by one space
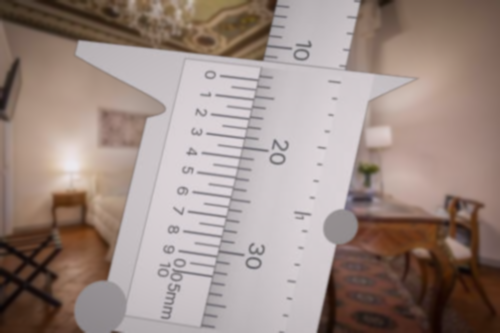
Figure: 13.4 mm
